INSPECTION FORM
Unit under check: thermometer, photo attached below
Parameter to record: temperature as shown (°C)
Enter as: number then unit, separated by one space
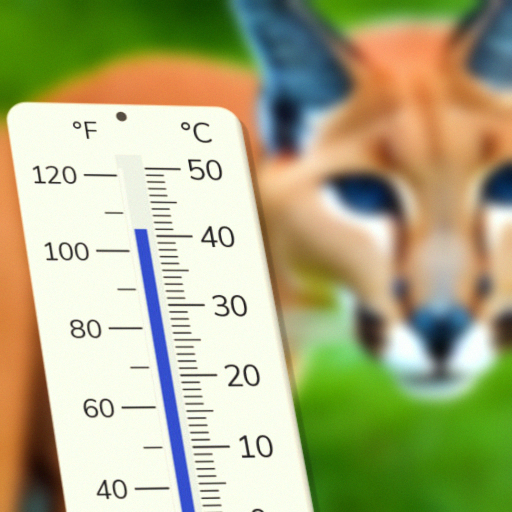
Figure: 41 °C
